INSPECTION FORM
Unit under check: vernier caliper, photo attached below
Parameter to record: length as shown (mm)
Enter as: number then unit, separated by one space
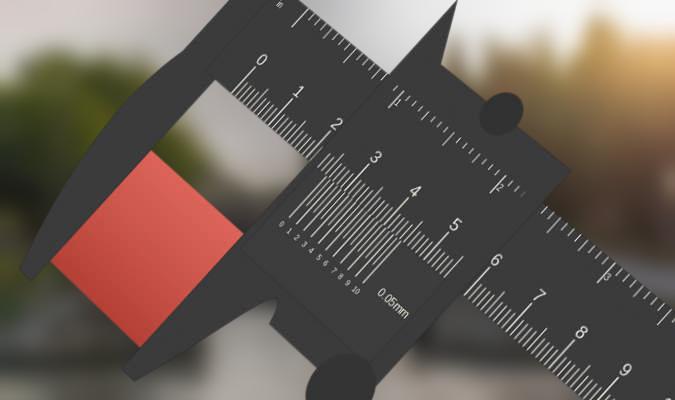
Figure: 25.5 mm
